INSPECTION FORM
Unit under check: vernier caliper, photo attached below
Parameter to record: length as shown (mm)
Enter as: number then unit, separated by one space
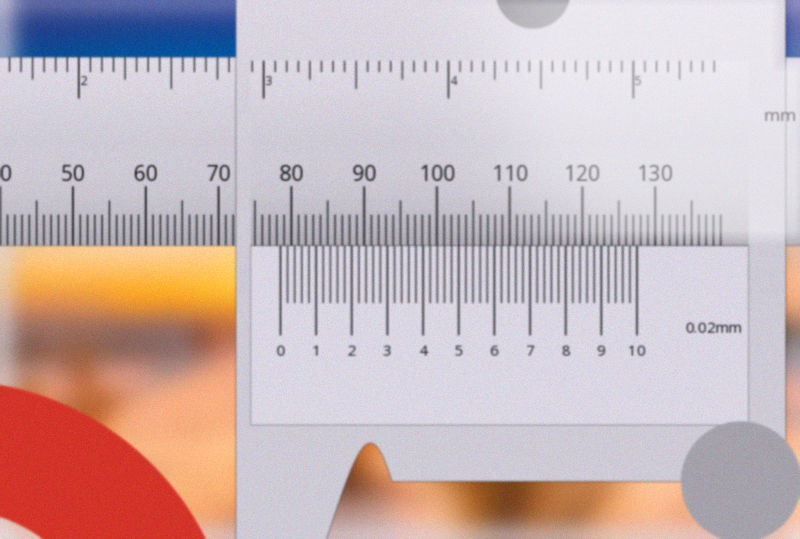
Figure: 78.5 mm
